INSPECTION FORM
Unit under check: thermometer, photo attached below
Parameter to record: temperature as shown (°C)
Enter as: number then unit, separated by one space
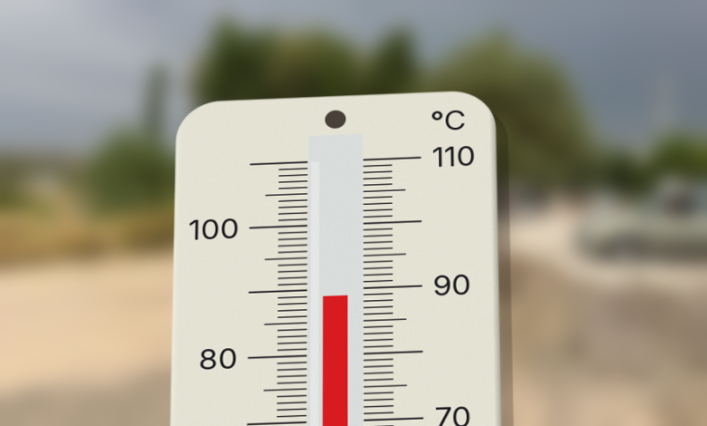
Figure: 89 °C
